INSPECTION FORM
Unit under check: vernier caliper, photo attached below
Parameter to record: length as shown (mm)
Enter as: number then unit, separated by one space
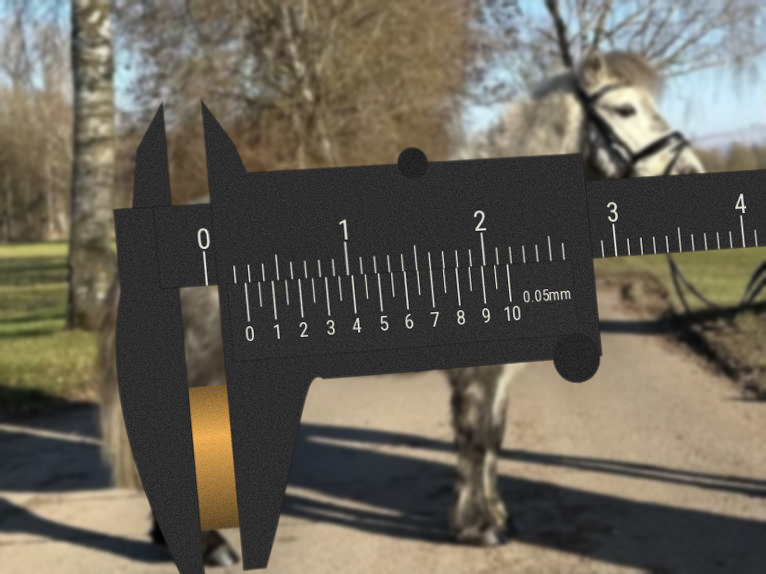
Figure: 2.7 mm
